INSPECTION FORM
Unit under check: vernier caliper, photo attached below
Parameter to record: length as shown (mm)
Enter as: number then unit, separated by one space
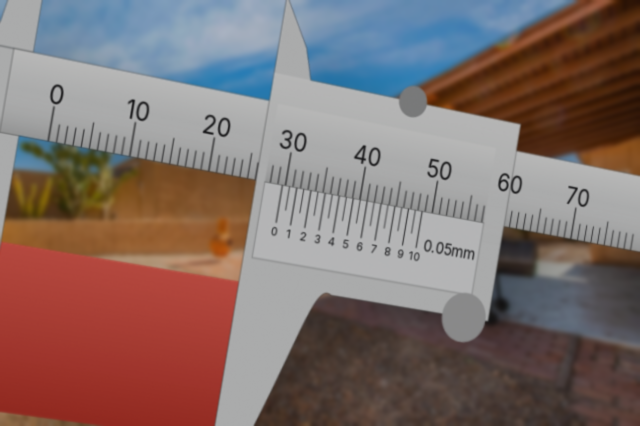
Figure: 29.6 mm
